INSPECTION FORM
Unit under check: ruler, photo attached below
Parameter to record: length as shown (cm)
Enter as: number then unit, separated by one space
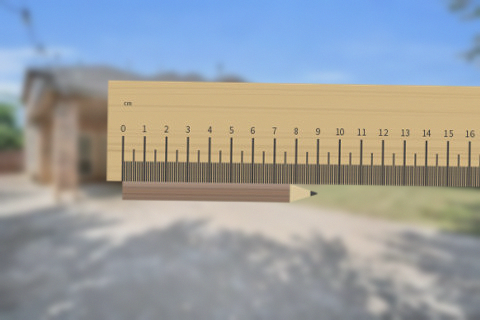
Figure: 9 cm
